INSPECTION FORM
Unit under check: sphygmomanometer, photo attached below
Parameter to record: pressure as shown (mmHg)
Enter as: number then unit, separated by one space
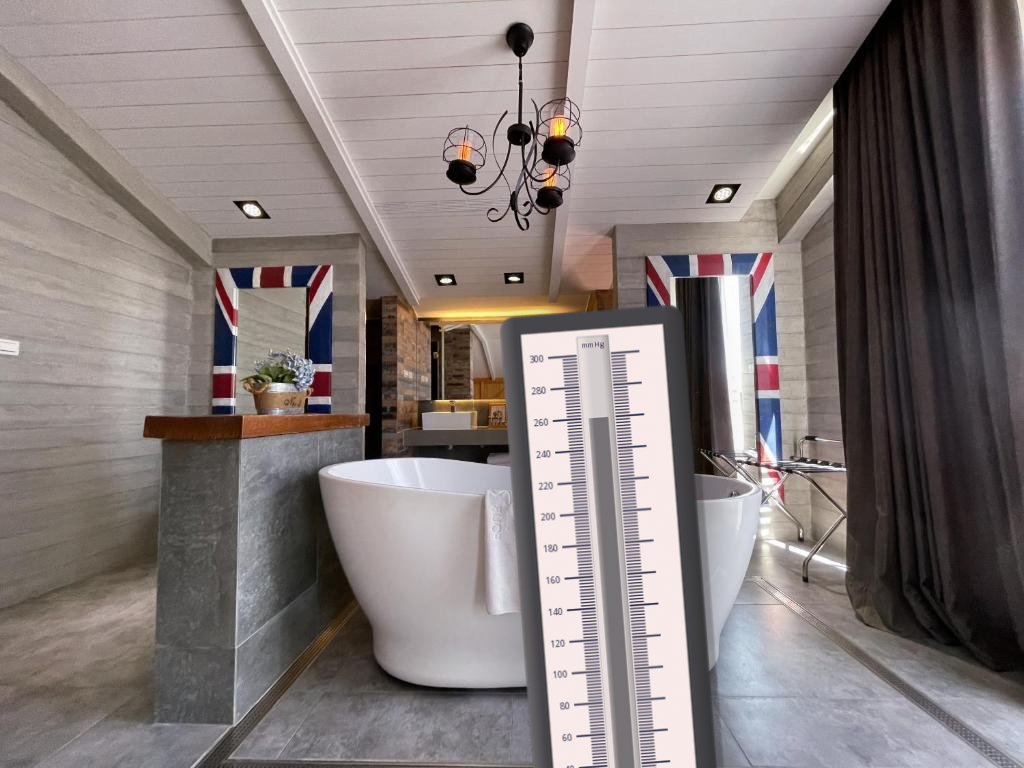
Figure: 260 mmHg
